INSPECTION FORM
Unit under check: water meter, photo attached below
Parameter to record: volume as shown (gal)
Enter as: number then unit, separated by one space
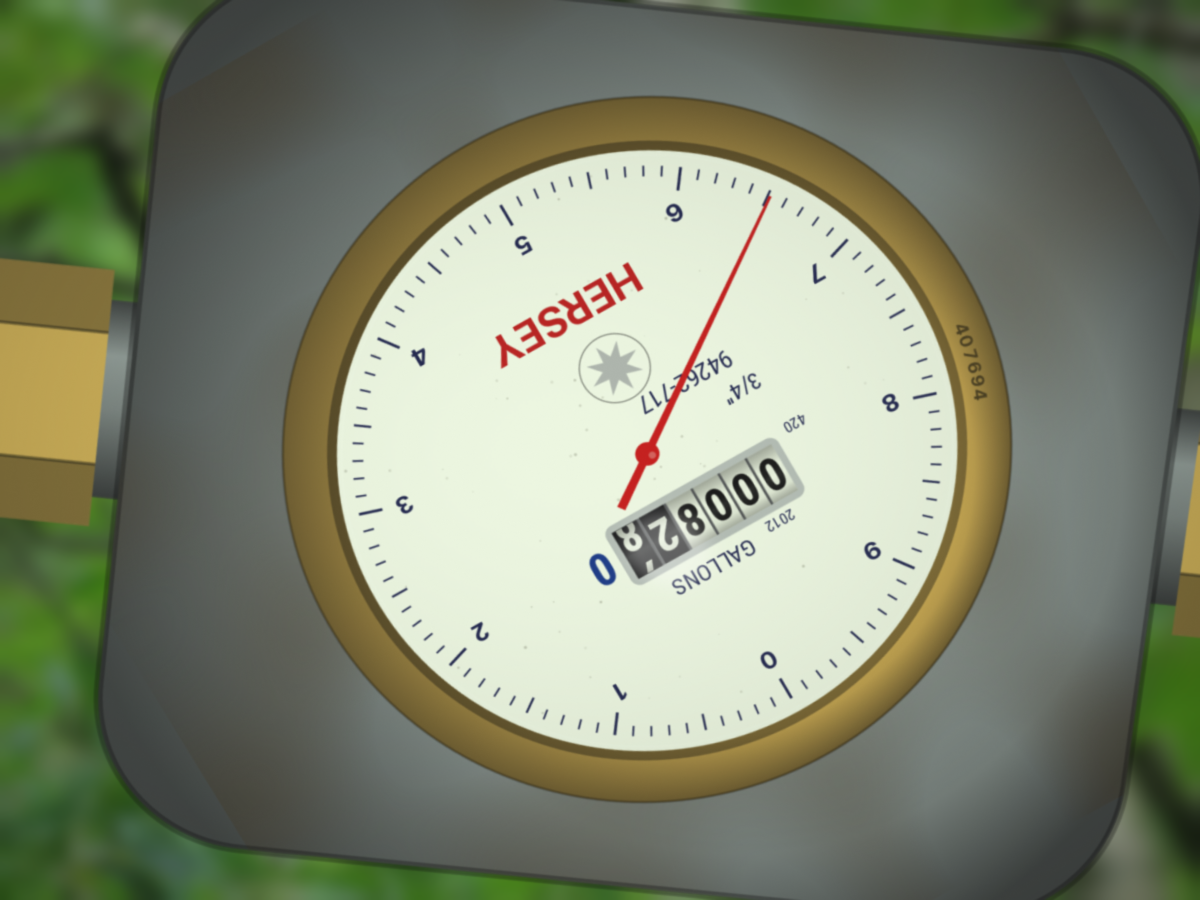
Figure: 8276.5 gal
